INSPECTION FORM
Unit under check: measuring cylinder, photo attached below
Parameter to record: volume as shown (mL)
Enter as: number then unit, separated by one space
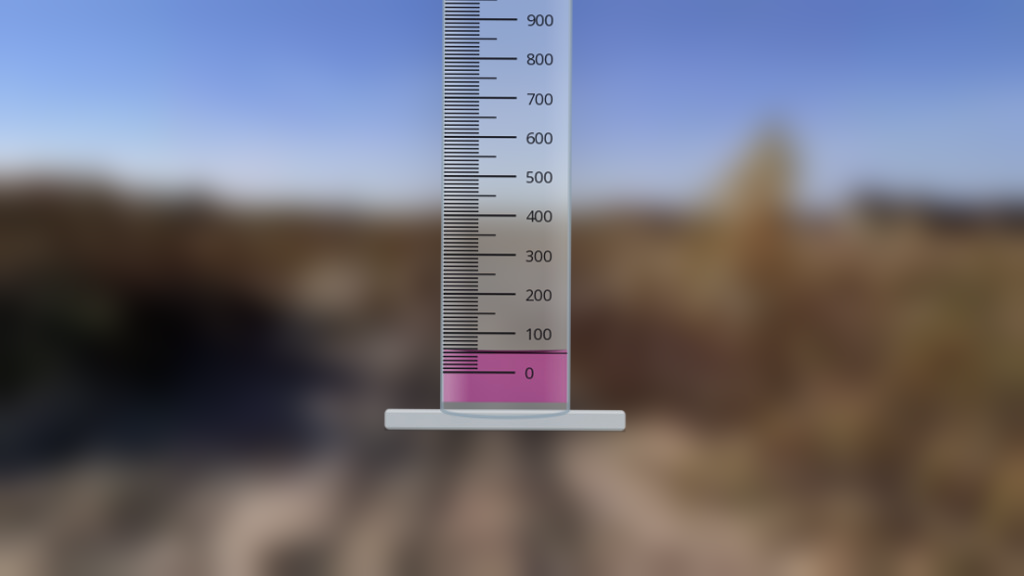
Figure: 50 mL
